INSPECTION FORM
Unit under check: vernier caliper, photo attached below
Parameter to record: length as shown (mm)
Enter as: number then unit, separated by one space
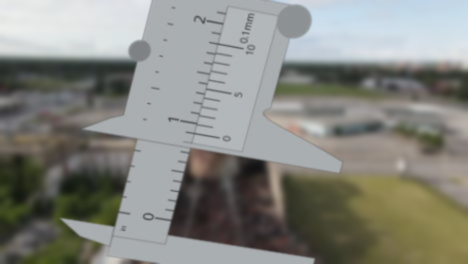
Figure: 9.0 mm
